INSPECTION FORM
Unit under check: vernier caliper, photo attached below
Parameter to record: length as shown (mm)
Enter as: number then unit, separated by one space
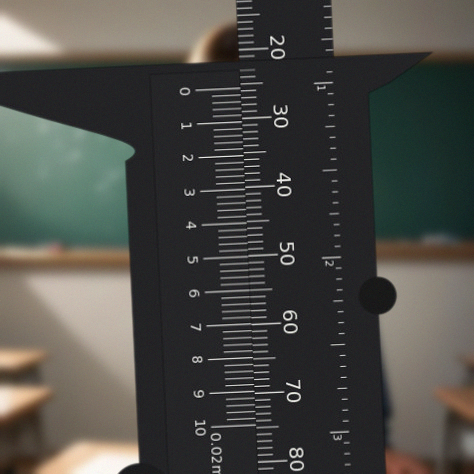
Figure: 25.6 mm
